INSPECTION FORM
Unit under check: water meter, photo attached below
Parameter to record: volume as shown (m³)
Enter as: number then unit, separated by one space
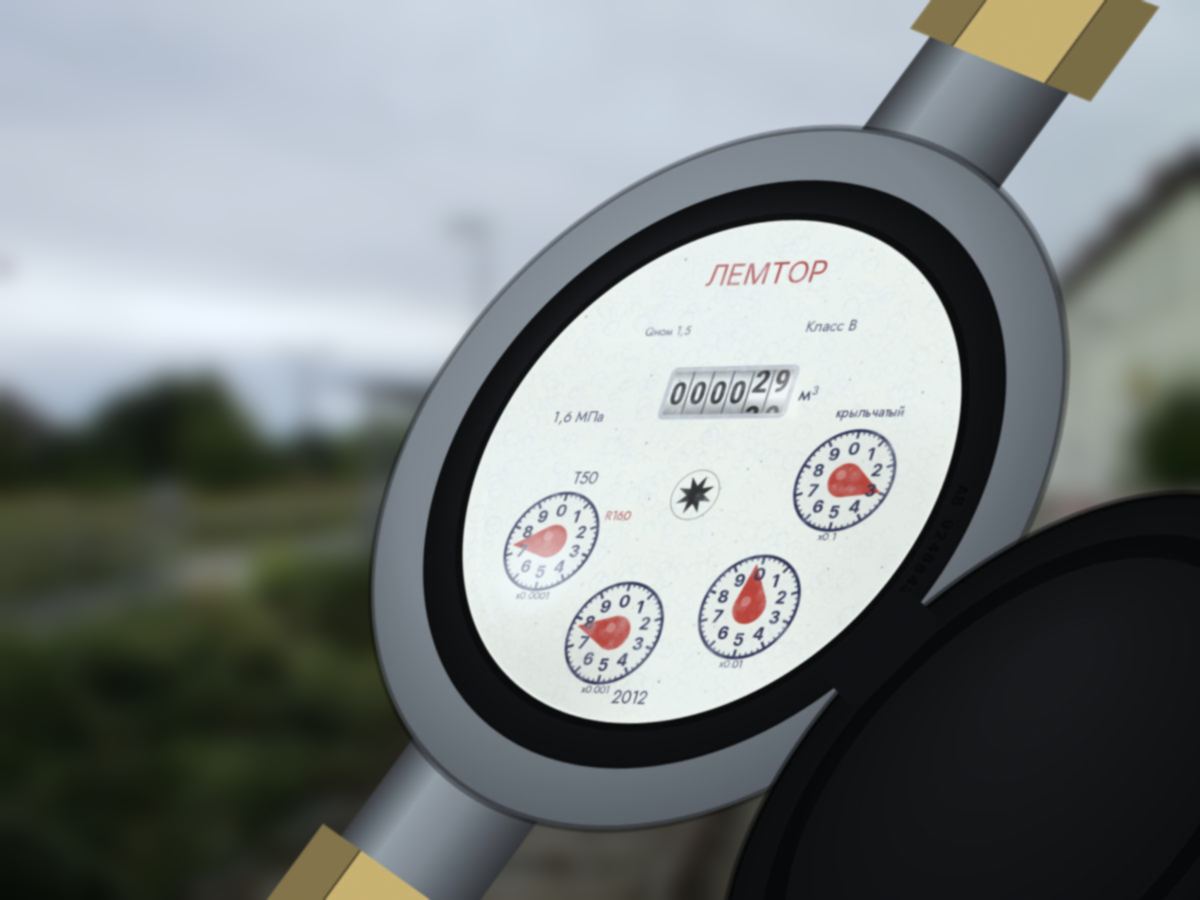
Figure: 29.2977 m³
